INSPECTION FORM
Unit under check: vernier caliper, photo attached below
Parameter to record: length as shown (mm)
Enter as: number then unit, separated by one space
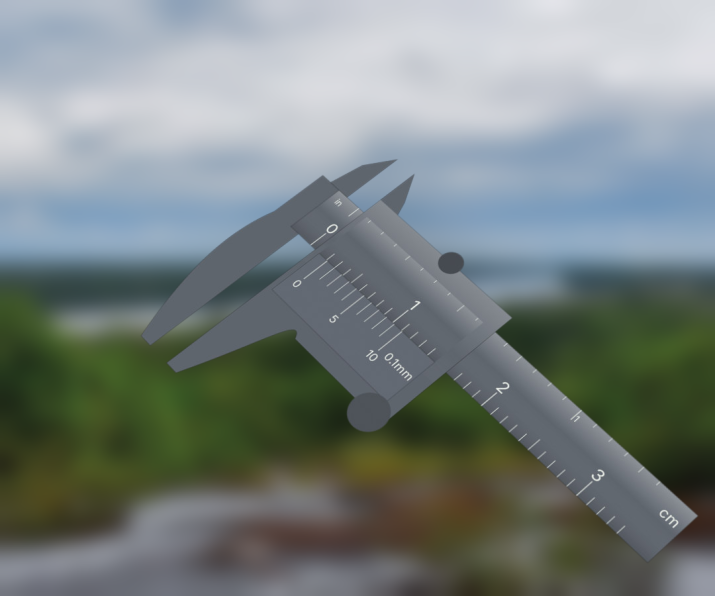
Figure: 2.1 mm
